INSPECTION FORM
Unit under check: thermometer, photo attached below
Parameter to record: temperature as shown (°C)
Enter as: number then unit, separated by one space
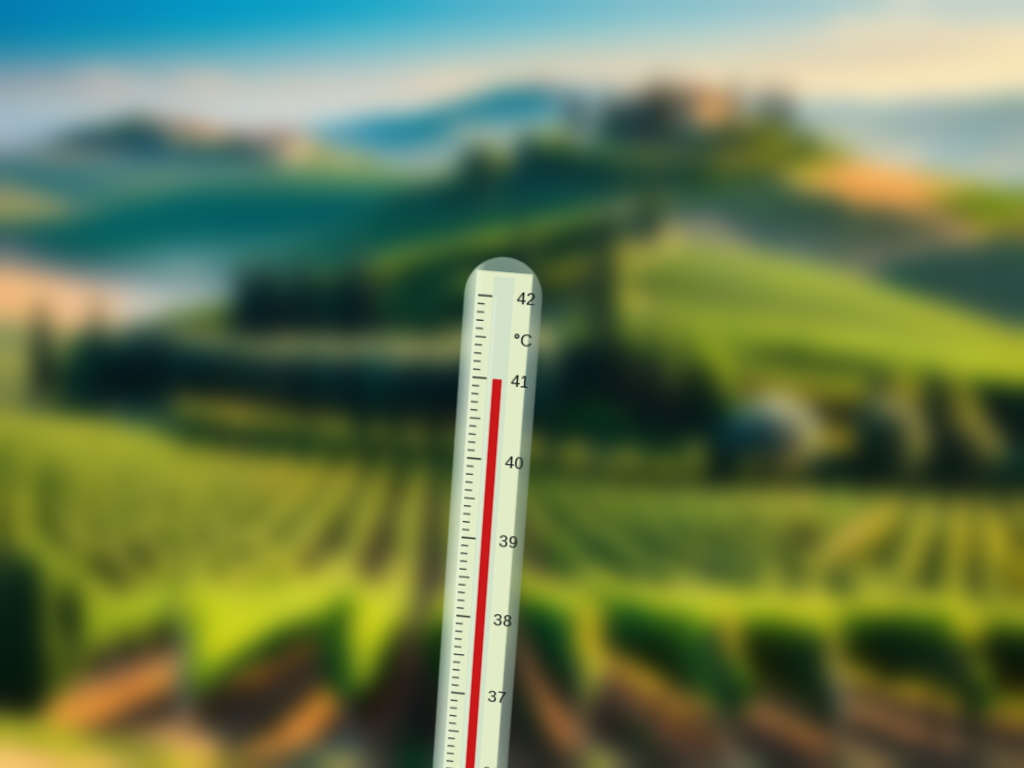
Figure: 41 °C
